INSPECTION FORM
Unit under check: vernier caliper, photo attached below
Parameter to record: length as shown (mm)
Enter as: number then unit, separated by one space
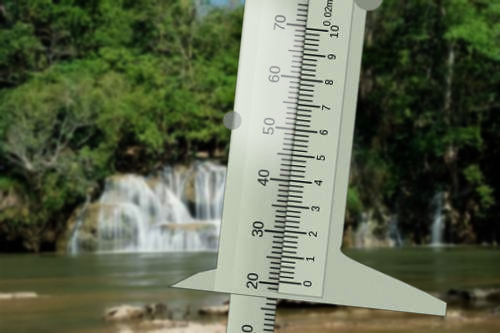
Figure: 20.5 mm
